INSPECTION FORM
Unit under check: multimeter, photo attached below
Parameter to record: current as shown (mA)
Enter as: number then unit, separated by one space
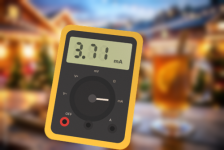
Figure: 3.71 mA
